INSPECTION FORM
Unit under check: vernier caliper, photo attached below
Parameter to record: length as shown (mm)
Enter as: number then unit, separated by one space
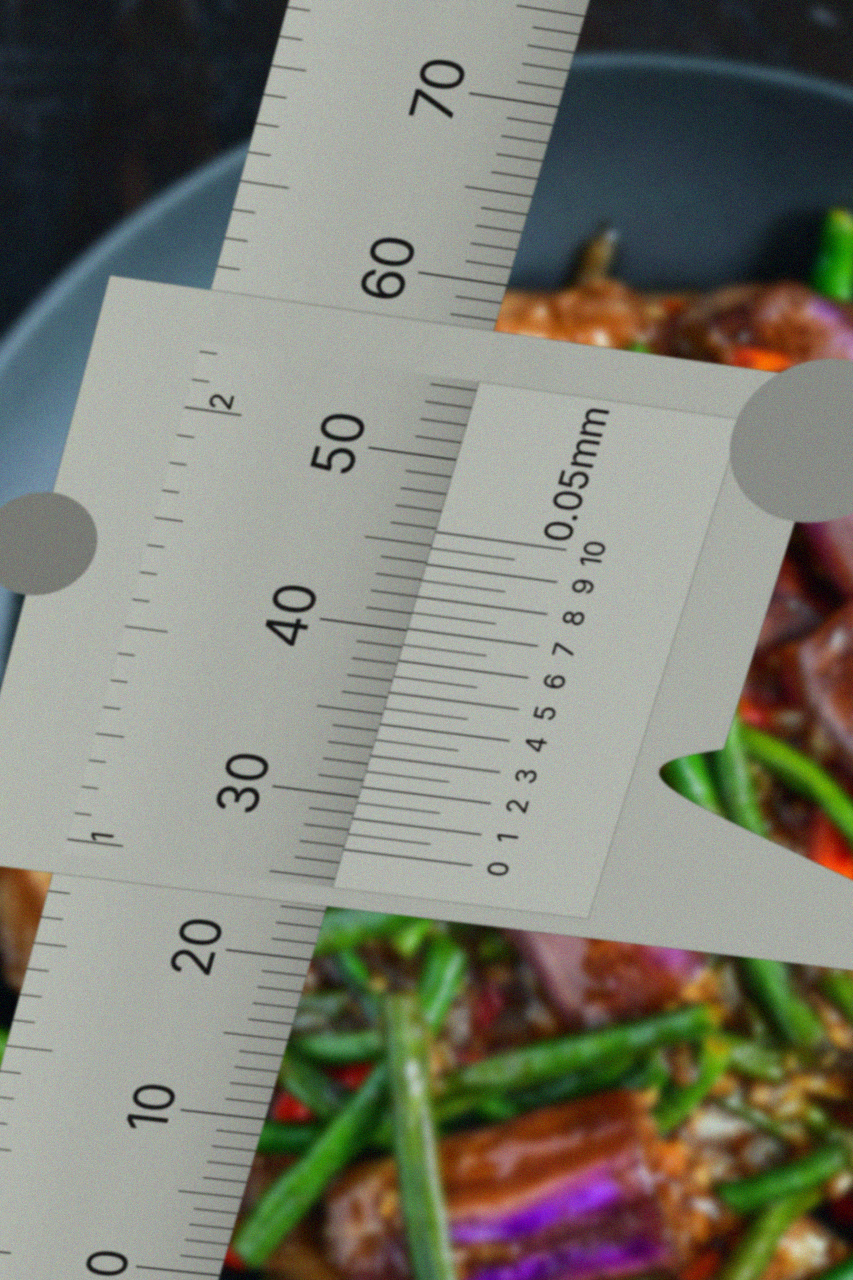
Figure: 26.8 mm
